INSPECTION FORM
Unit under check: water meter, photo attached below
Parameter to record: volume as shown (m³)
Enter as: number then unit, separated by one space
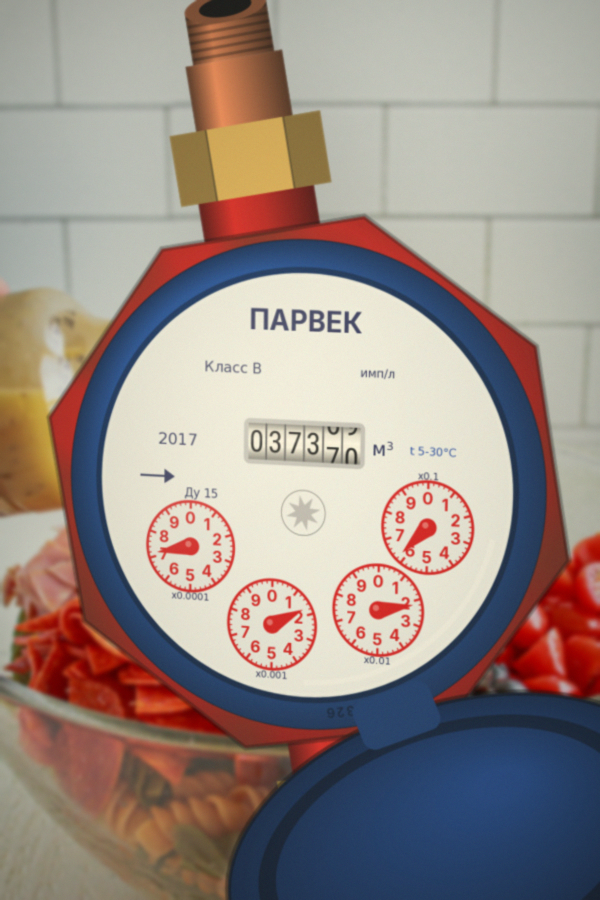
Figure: 37369.6217 m³
